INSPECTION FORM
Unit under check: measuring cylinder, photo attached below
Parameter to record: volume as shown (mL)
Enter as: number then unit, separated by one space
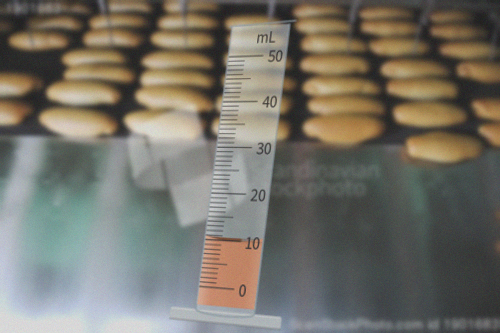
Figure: 10 mL
